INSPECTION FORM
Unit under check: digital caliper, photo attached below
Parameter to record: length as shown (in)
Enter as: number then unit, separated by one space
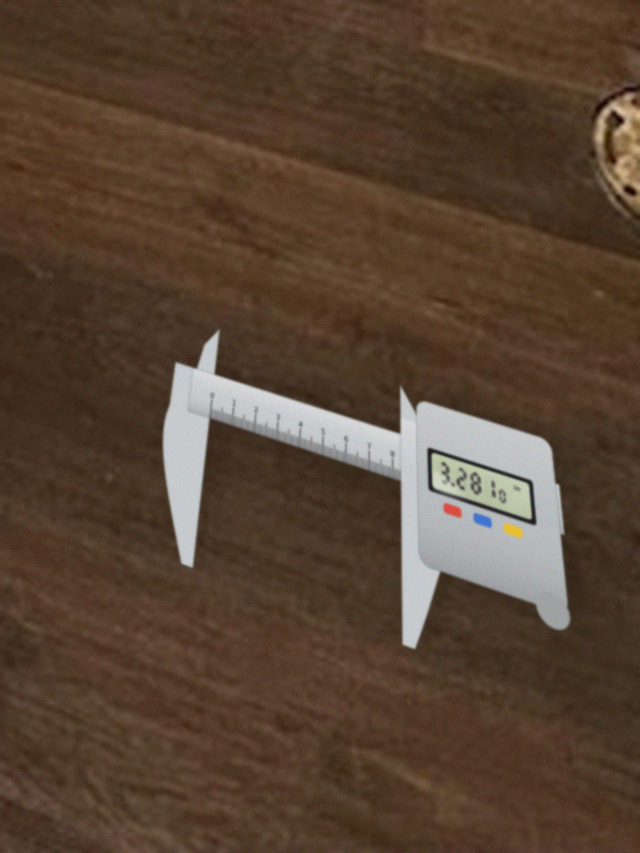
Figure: 3.2810 in
